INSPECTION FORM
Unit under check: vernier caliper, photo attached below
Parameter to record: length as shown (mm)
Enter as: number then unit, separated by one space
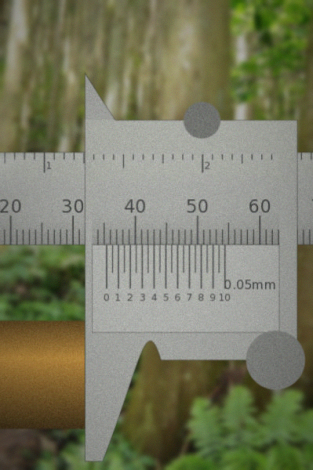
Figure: 35.4 mm
